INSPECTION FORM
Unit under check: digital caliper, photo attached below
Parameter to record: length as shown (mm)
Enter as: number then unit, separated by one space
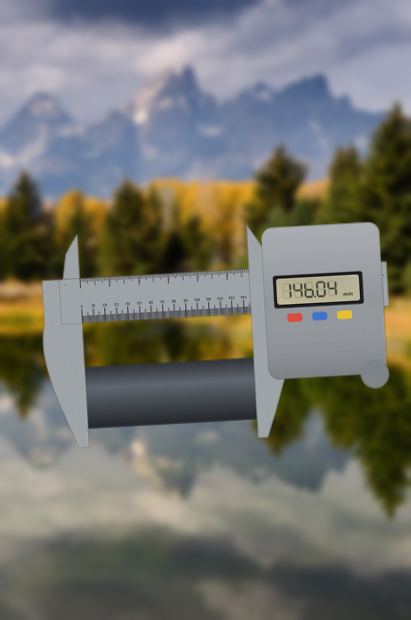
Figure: 146.04 mm
